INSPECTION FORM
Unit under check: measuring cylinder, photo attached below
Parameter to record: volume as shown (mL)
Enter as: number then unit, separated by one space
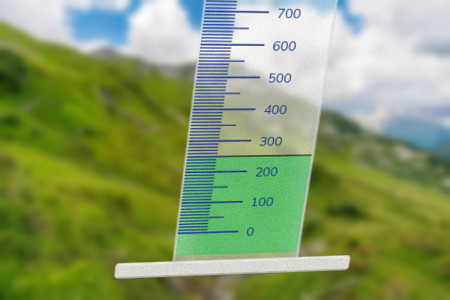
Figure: 250 mL
